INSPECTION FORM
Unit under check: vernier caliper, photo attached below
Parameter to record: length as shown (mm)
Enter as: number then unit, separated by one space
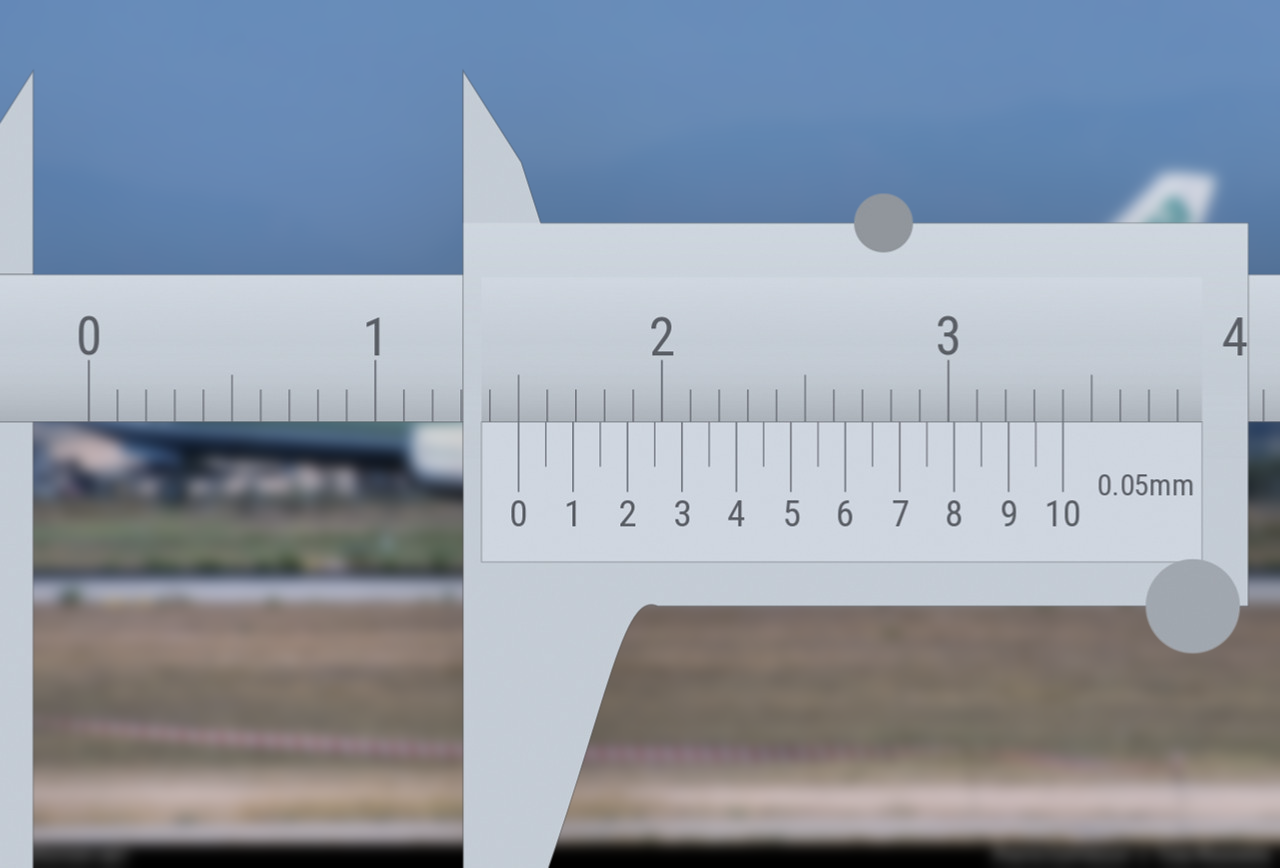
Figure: 15.00 mm
